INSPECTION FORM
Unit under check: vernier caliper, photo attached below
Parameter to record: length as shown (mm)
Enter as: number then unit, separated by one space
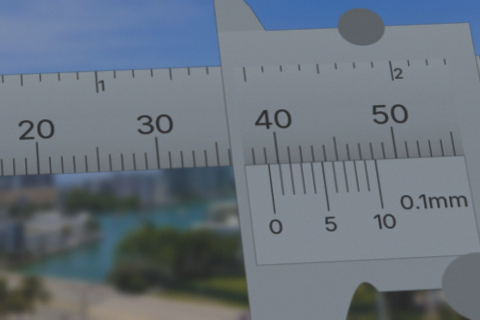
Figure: 39.2 mm
